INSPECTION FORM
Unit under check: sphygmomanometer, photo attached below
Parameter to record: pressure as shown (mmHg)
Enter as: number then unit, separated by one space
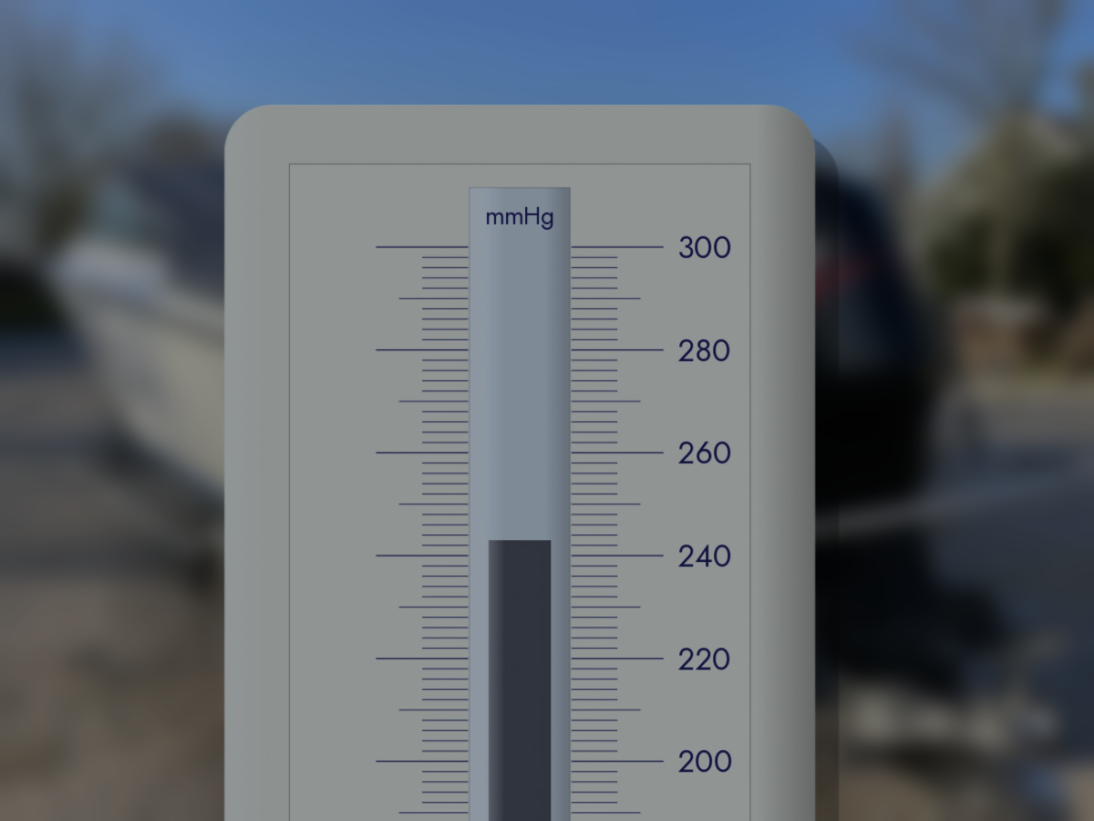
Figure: 243 mmHg
